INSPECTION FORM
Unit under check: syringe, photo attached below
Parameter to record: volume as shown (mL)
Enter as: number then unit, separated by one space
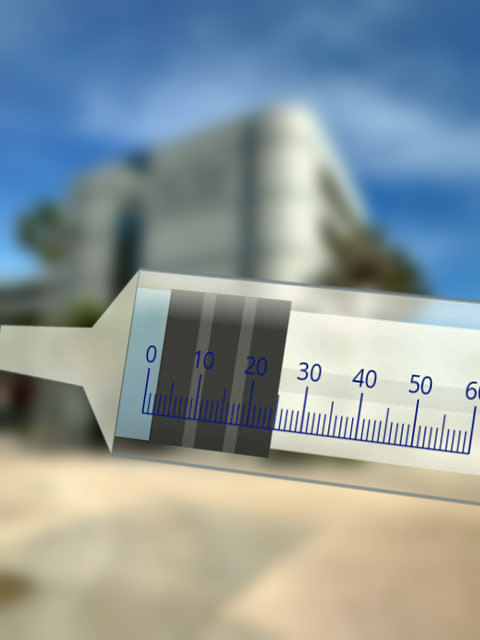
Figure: 2 mL
